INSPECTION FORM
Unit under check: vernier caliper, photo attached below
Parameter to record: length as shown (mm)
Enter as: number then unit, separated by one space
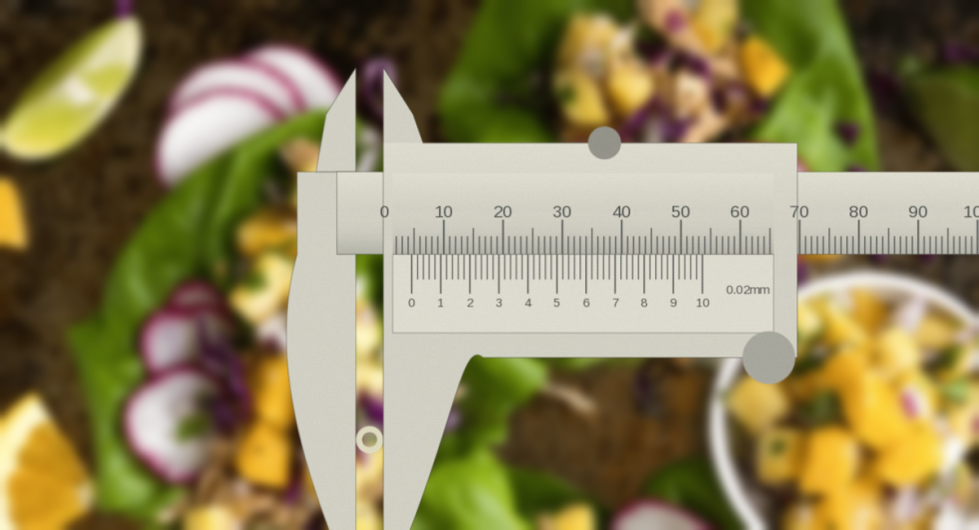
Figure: 4.6 mm
